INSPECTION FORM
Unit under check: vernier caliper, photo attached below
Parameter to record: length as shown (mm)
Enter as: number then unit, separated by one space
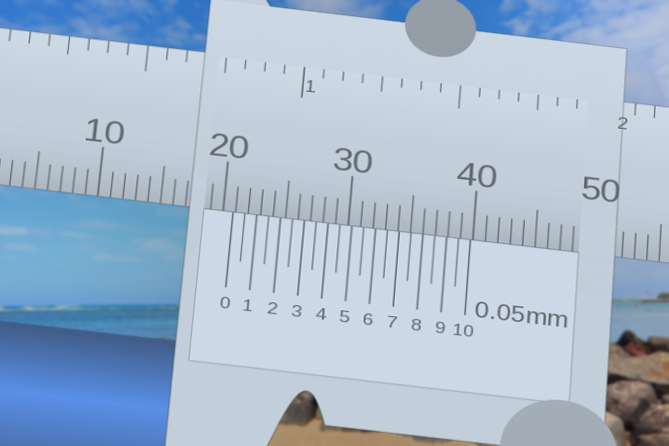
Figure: 20.8 mm
